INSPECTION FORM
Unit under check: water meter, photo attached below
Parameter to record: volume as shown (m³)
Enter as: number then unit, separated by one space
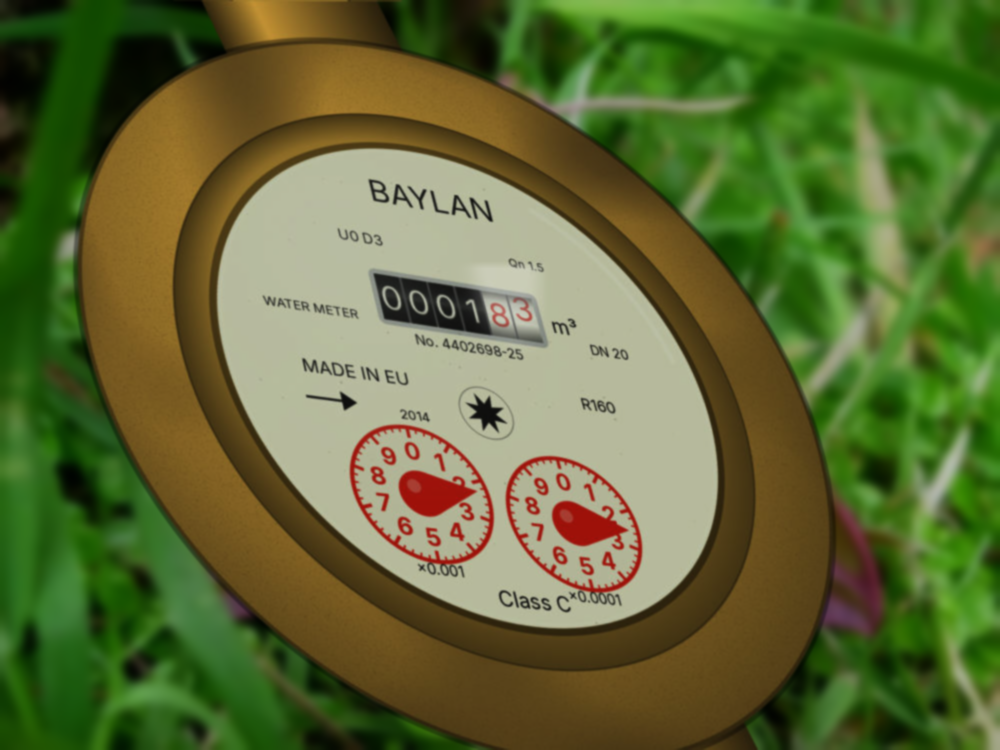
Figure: 1.8322 m³
